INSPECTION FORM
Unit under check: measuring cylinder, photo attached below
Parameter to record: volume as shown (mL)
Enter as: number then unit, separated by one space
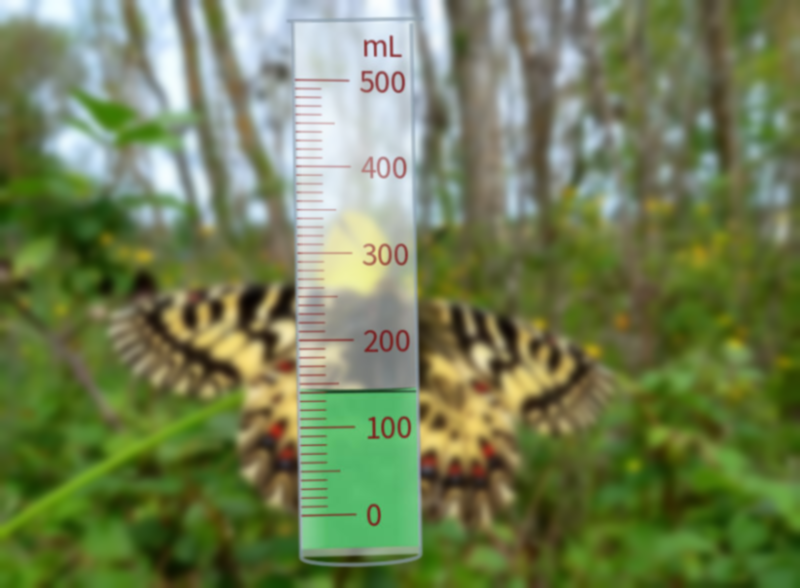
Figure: 140 mL
